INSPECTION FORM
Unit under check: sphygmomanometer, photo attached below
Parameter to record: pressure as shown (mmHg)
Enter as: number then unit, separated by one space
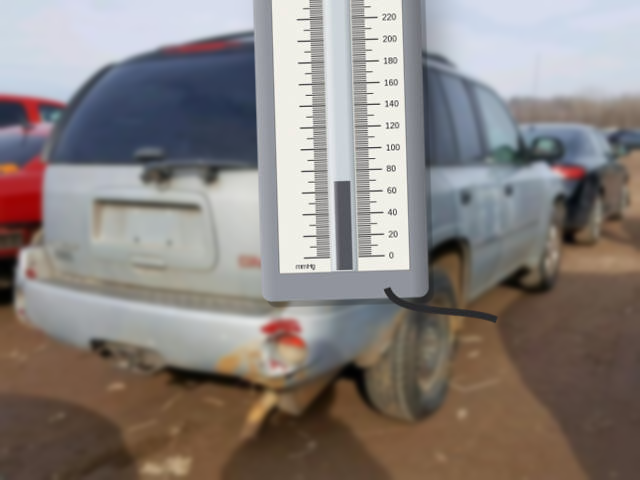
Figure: 70 mmHg
